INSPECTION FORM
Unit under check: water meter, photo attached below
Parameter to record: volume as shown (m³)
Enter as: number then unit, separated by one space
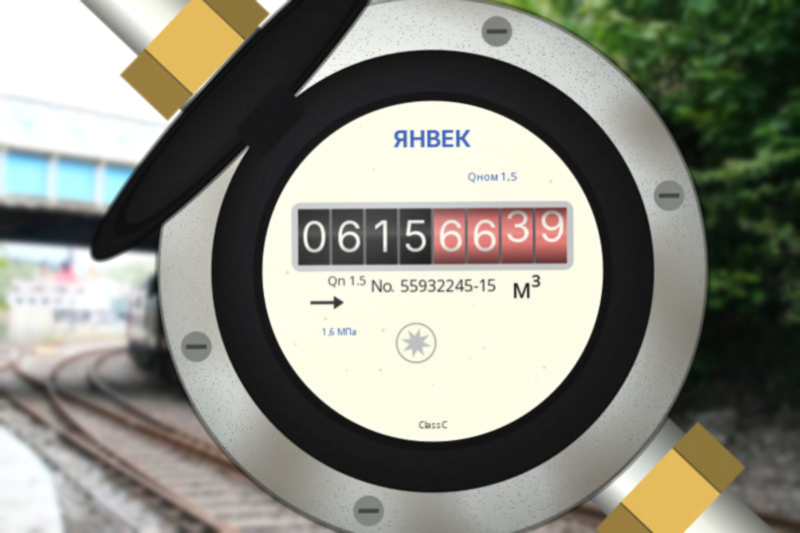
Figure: 615.6639 m³
